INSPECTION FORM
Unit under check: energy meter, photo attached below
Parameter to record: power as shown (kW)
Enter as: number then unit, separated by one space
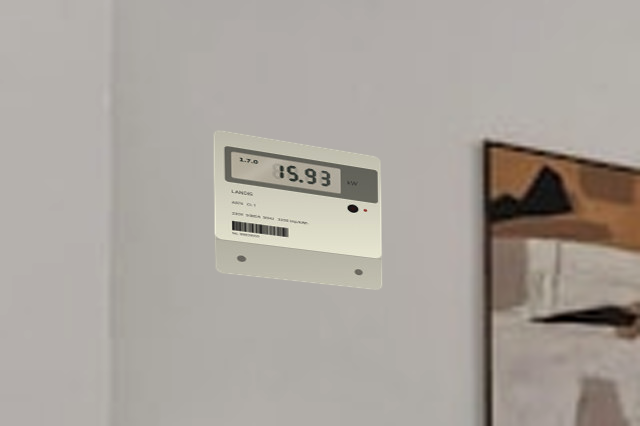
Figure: 15.93 kW
